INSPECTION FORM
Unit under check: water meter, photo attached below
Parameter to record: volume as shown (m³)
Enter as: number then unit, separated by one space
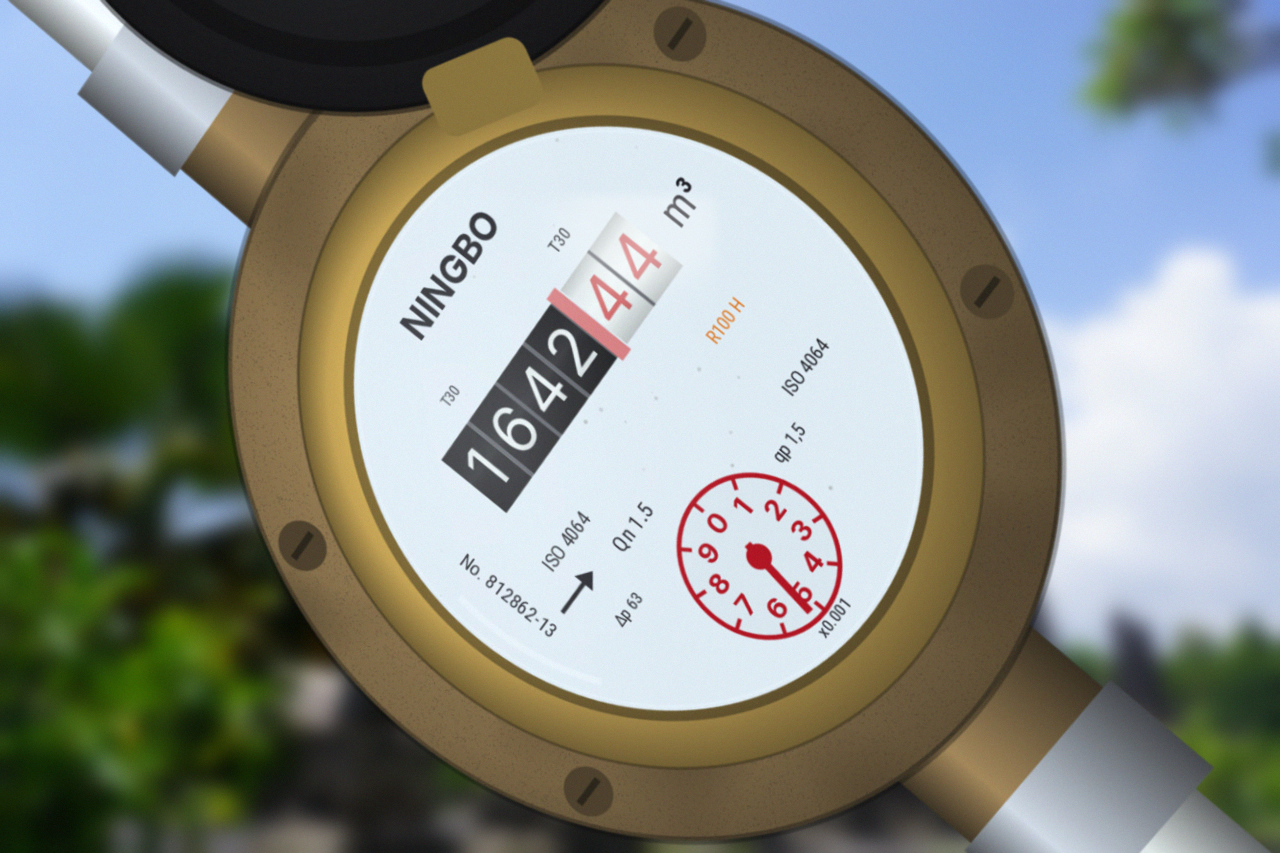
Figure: 1642.445 m³
